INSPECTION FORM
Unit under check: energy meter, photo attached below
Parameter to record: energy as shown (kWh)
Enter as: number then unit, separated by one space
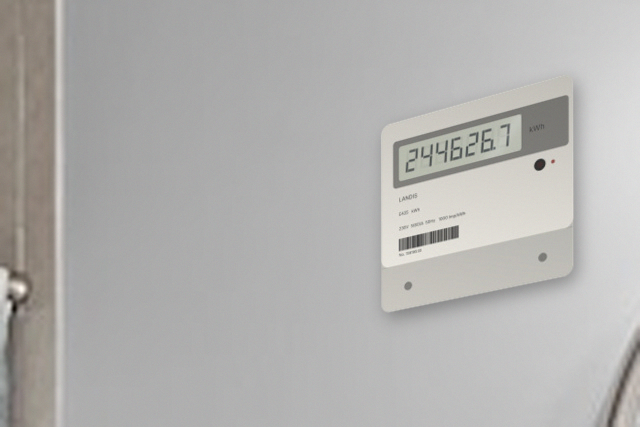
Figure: 244626.7 kWh
